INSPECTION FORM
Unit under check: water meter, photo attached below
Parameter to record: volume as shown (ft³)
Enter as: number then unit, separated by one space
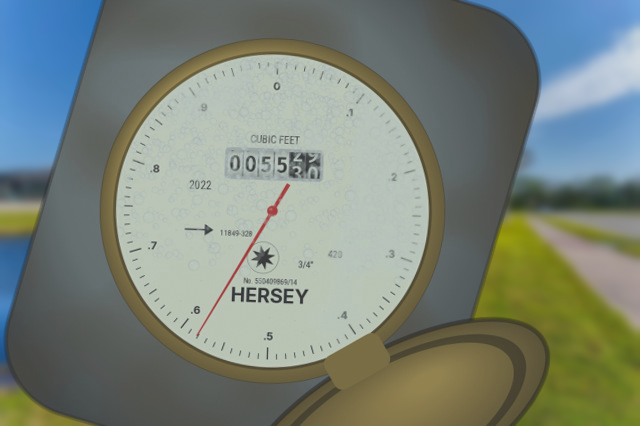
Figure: 5529.58 ft³
